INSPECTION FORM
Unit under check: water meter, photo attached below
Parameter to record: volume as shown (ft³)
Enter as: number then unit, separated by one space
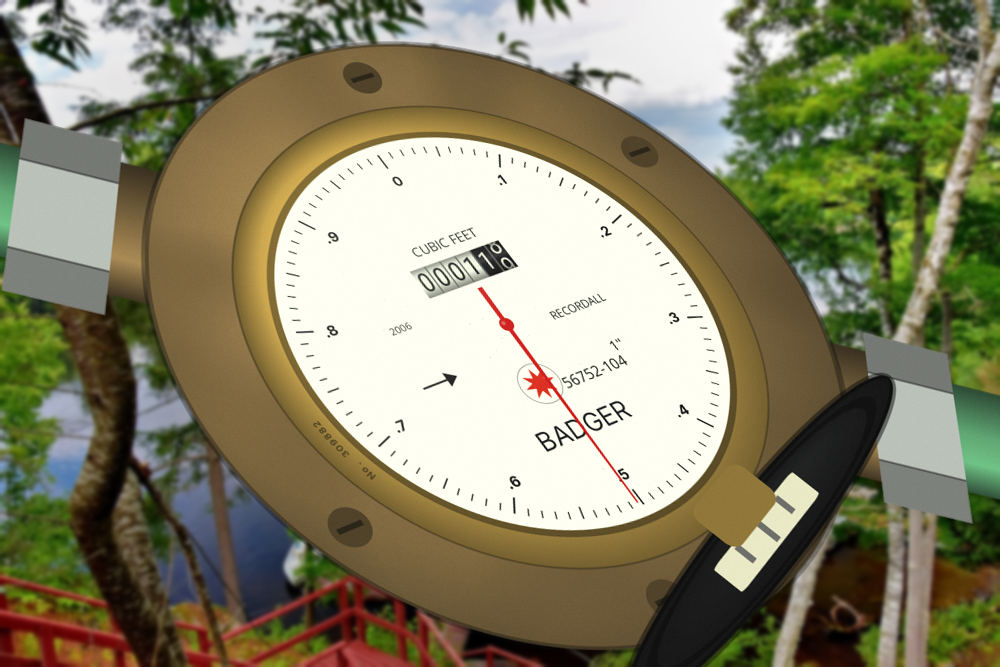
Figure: 118.50 ft³
